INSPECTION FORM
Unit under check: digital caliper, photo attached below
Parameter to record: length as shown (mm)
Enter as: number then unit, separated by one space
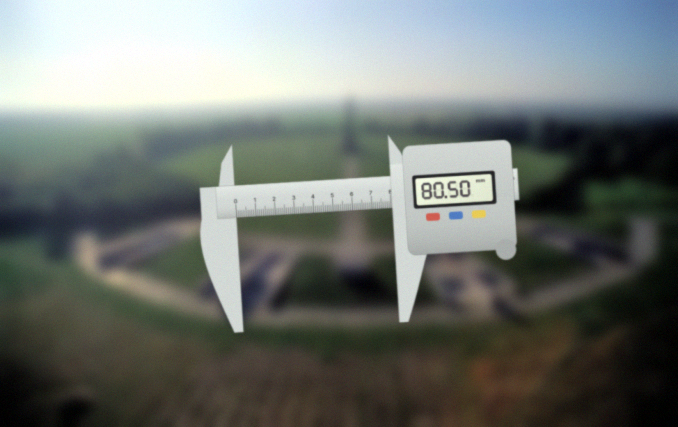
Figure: 80.50 mm
